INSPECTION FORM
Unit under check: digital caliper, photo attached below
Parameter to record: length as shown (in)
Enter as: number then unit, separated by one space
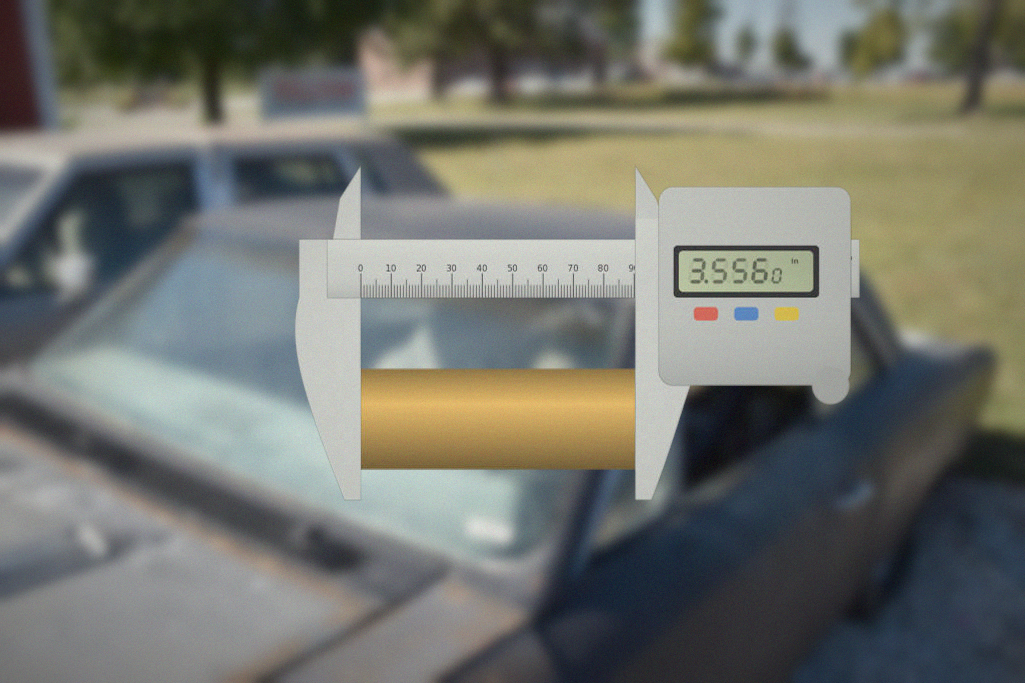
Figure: 3.5560 in
